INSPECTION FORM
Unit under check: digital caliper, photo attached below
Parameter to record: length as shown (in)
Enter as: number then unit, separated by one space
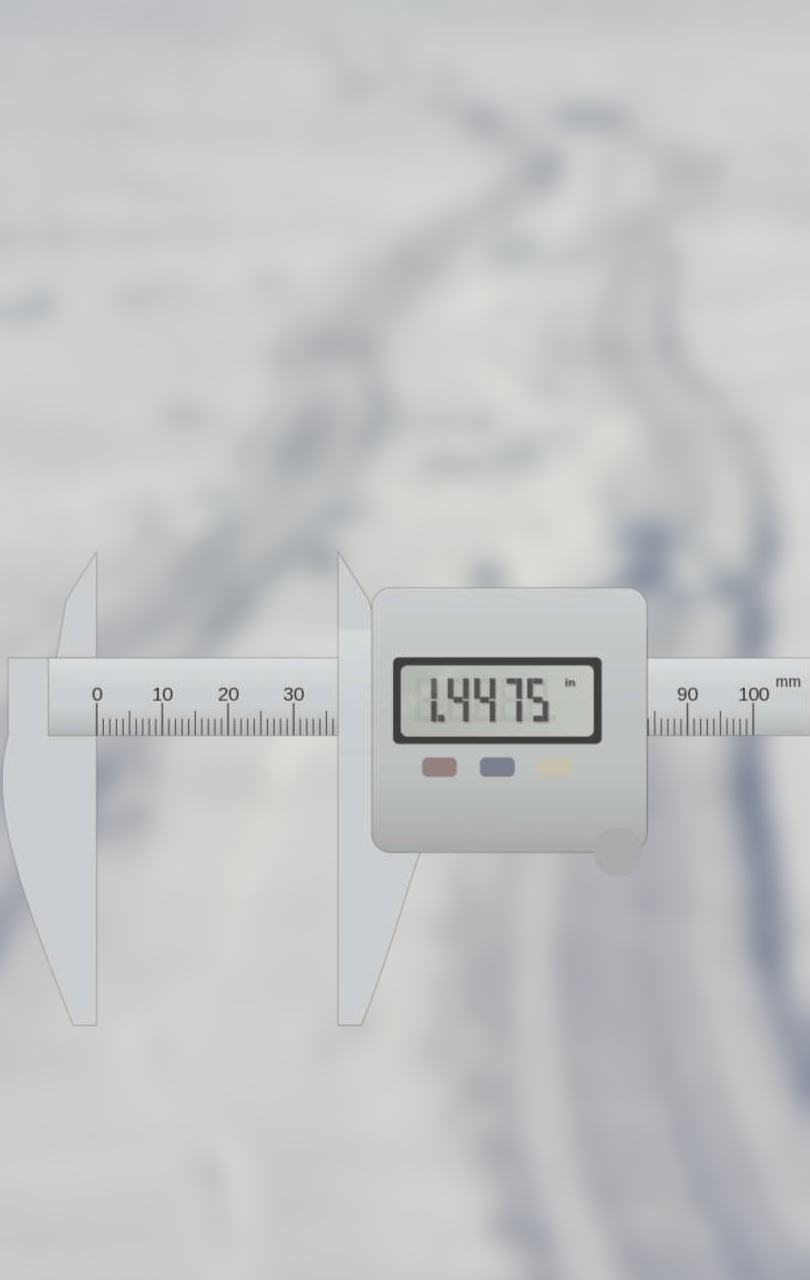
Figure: 1.4475 in
